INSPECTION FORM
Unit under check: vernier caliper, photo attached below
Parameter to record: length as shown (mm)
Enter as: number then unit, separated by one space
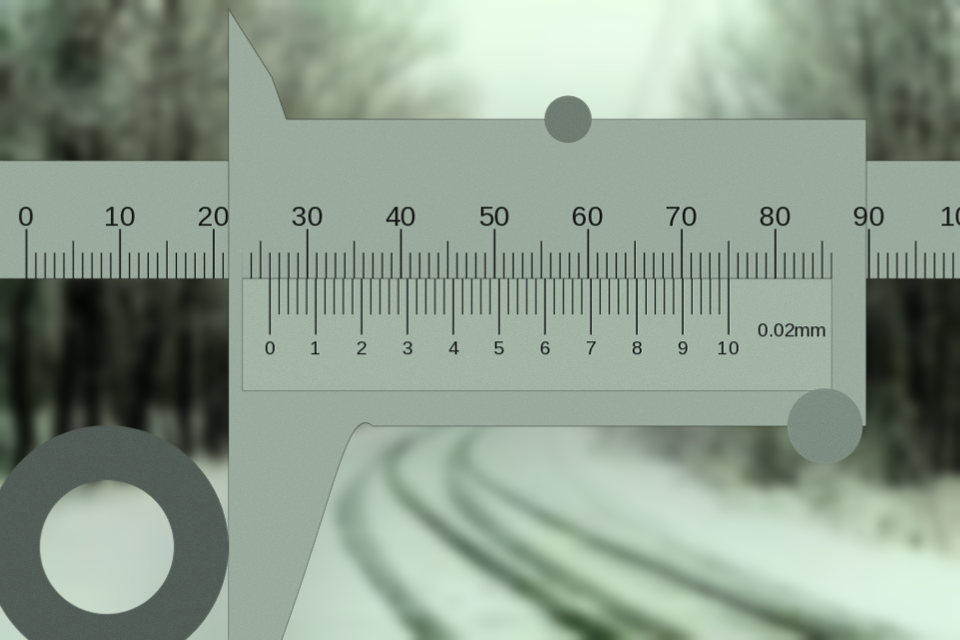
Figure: 26.0 mm
